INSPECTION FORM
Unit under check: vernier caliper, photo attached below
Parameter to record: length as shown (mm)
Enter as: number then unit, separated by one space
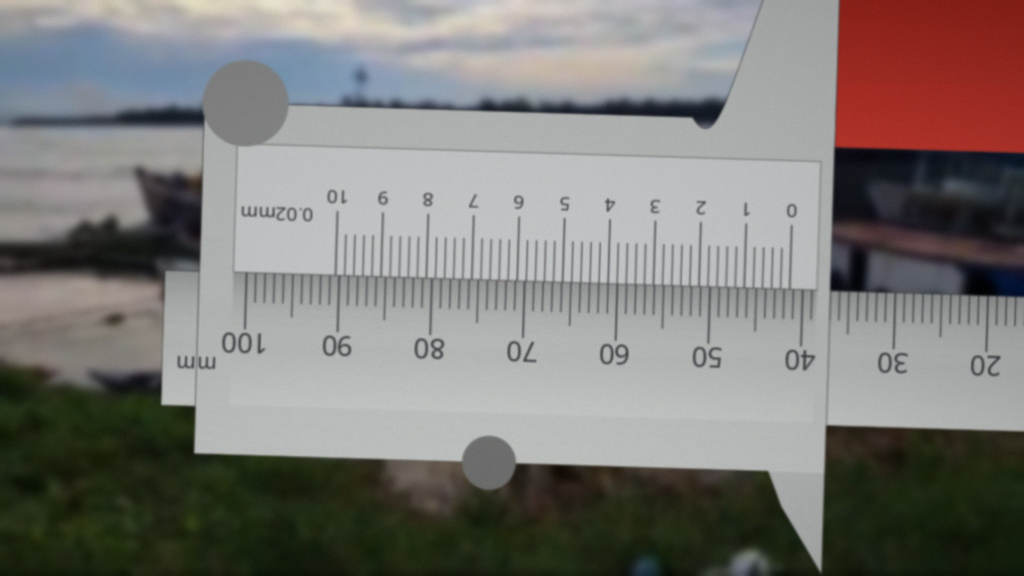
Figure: 41.4 mm
